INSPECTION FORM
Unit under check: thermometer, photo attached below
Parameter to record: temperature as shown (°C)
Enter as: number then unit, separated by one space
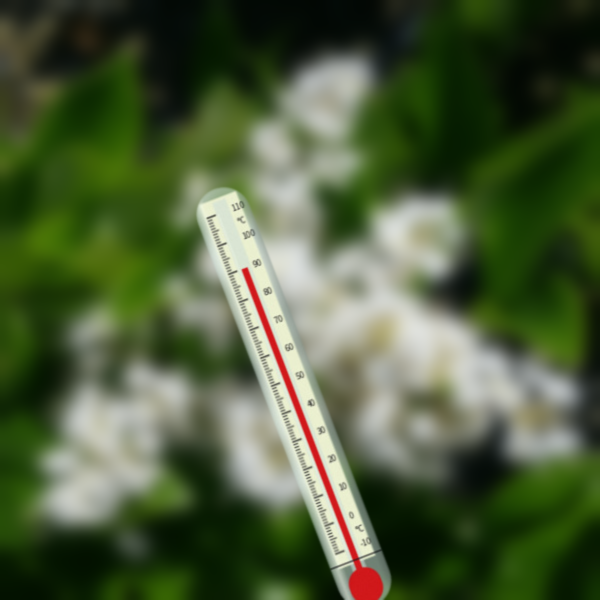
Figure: 90 °C
